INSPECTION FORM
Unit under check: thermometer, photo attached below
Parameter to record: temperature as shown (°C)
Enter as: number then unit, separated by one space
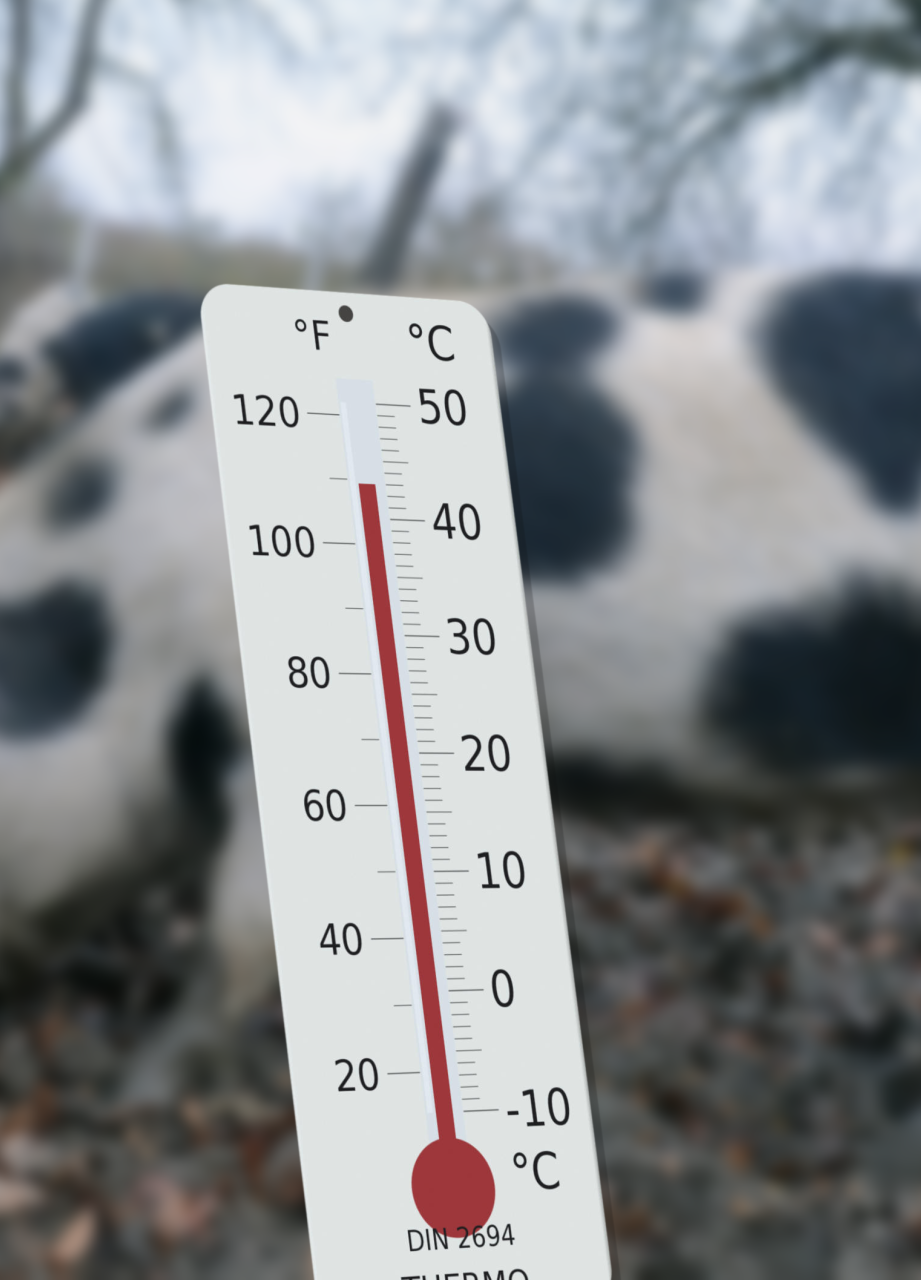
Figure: 43 °C
